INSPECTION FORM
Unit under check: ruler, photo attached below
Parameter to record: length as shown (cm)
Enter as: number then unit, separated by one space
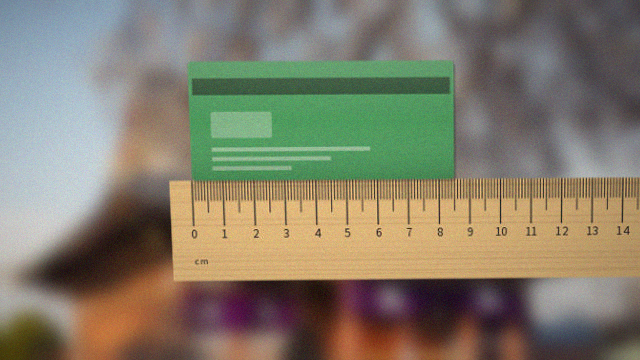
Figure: 8.5 cm
